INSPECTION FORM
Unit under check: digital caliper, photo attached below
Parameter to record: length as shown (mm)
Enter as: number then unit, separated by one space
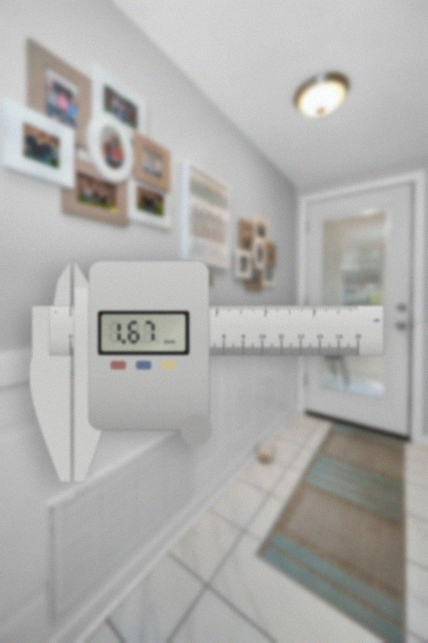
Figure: 1.67 mm
